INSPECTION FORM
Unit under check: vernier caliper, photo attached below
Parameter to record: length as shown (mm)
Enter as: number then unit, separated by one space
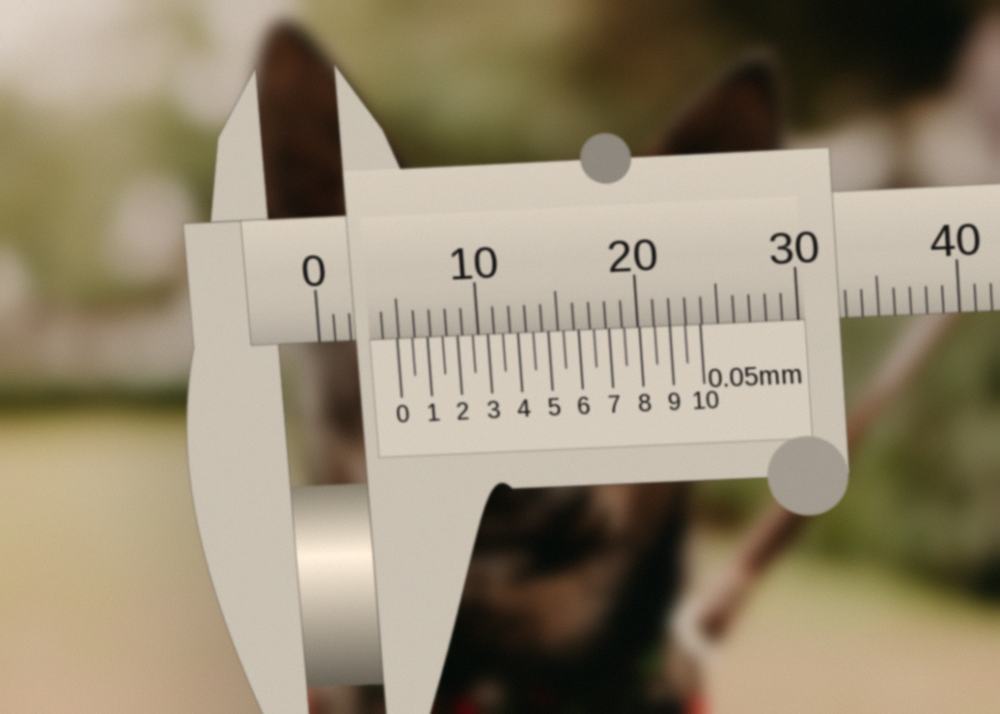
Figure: 4.9 mm
